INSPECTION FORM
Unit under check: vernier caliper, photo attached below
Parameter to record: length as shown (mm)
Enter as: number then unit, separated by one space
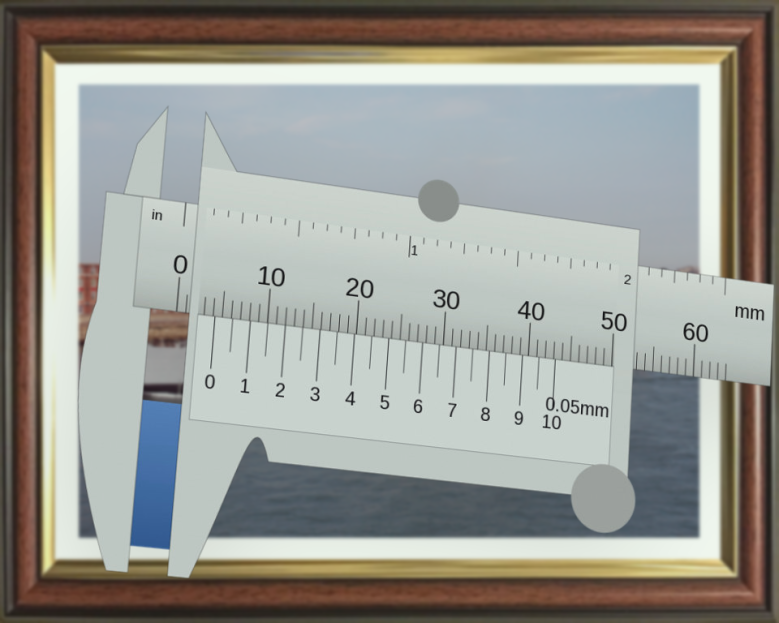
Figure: 4.2 mm
